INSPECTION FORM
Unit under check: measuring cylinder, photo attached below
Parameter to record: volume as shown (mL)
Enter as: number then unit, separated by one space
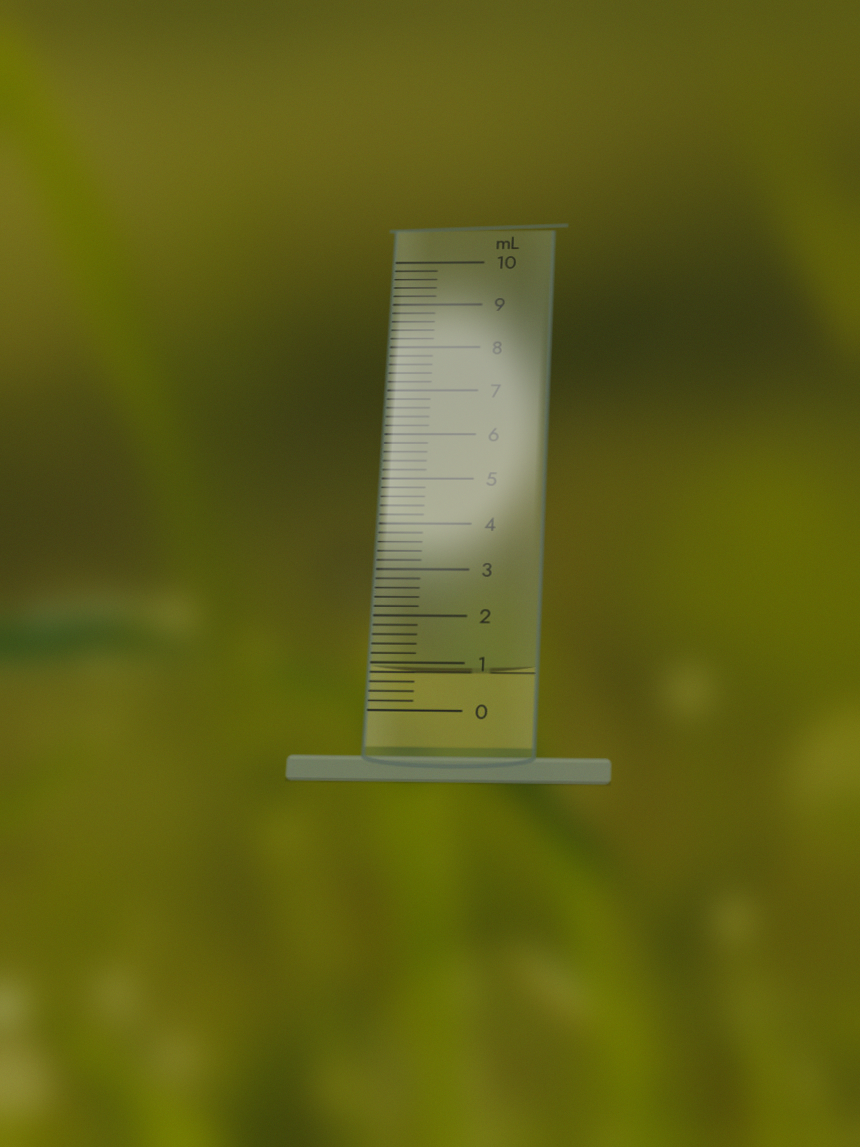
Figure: 0.8 mL
